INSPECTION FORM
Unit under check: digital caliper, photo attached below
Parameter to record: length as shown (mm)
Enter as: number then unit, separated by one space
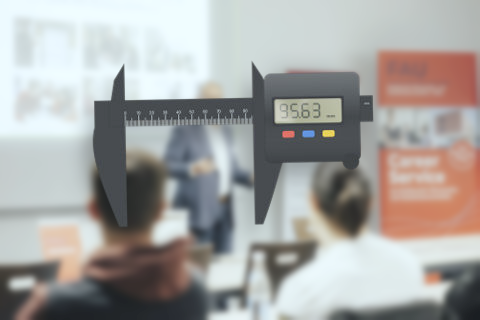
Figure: 95.63 mm
